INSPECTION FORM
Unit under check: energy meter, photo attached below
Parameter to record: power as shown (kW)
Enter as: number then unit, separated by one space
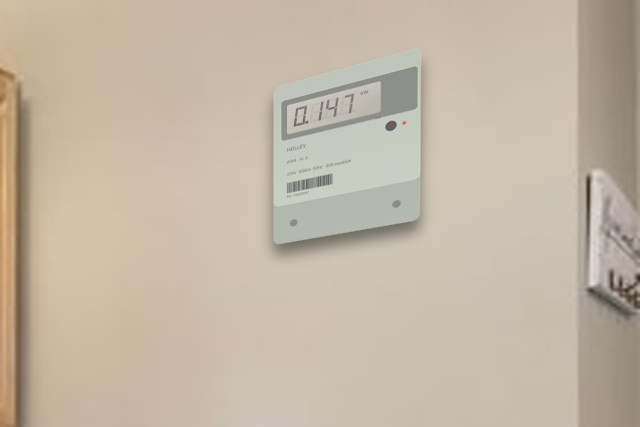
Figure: 0.147 kW
